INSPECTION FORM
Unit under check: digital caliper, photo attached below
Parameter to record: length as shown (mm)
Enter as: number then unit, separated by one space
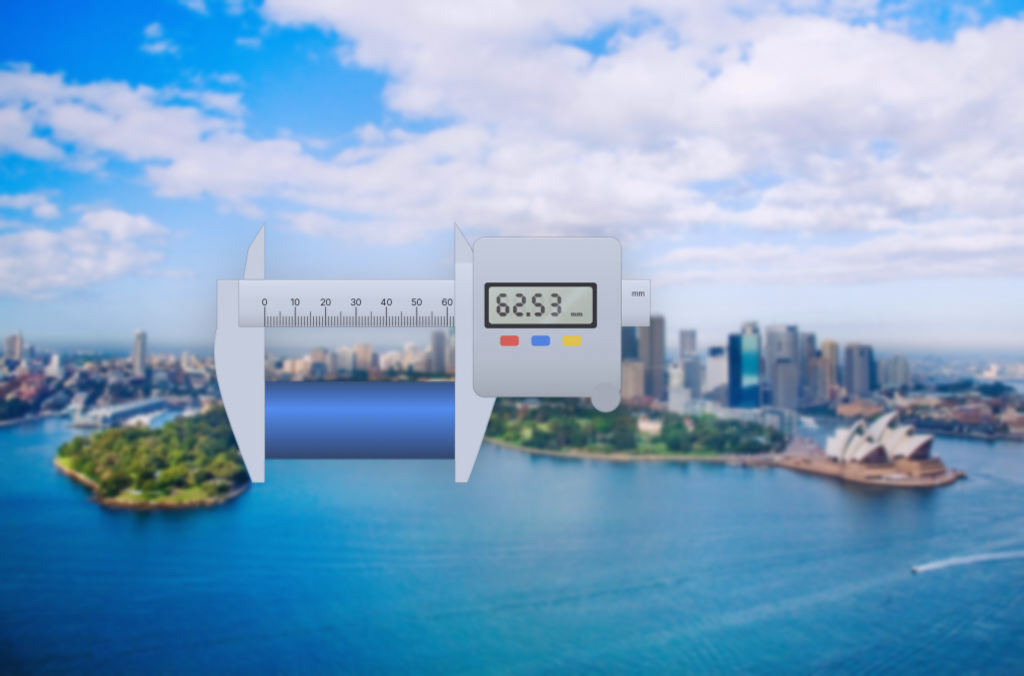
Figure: 62.53 mm
